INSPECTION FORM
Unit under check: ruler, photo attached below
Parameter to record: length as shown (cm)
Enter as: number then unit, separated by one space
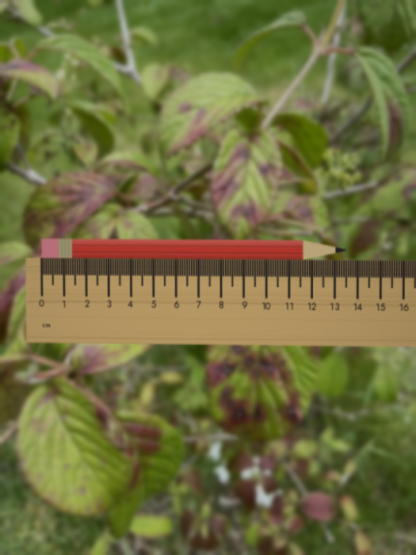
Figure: 13.5 cm
